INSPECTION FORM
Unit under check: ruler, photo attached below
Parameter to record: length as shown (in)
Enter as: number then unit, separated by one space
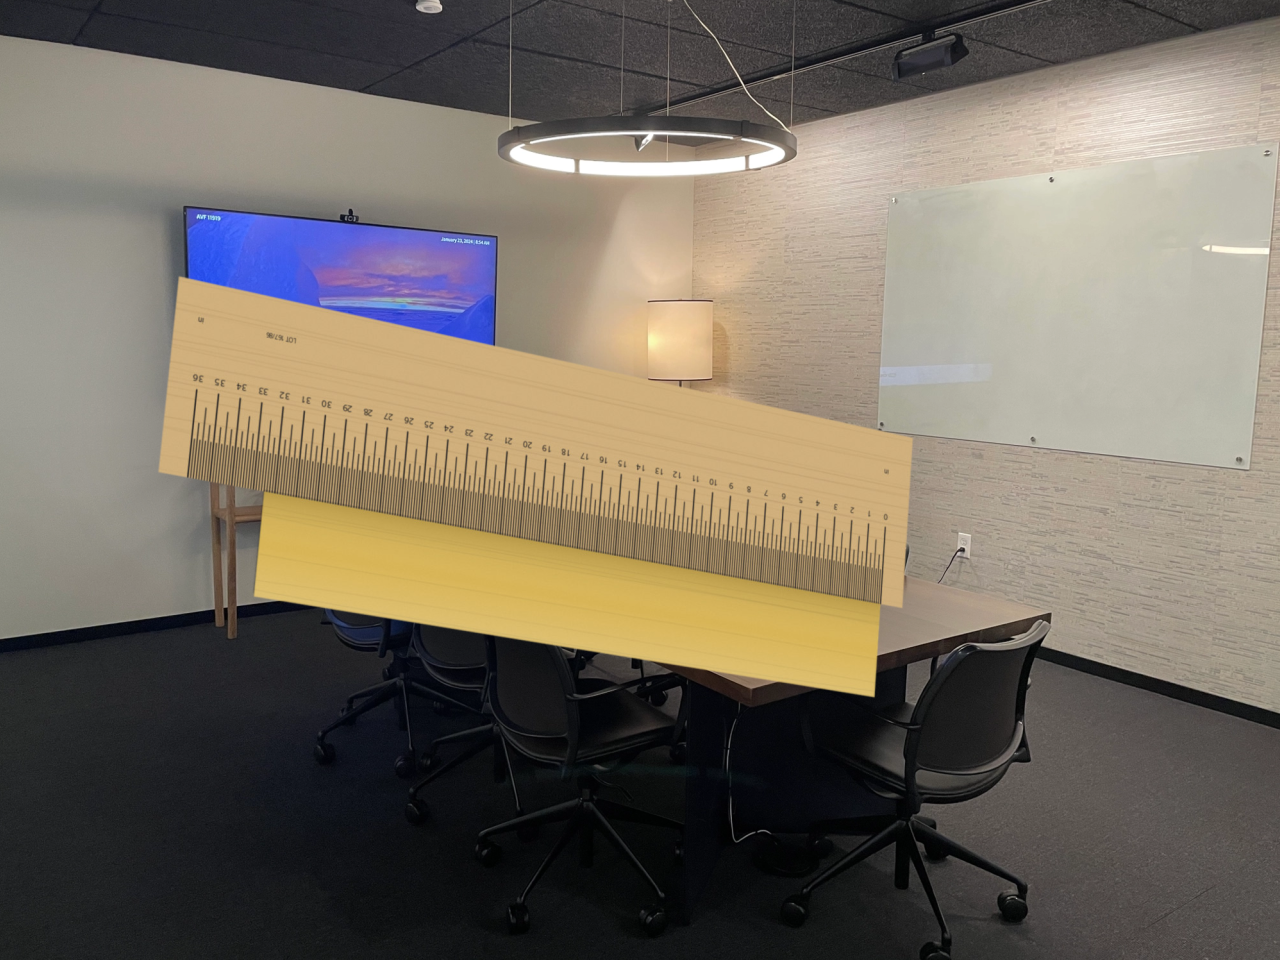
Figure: 32.5 in
